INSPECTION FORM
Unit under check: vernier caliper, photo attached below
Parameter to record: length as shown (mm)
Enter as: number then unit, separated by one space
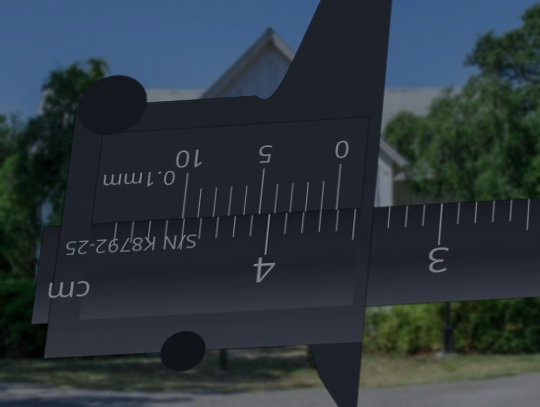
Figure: 36.1 mm
